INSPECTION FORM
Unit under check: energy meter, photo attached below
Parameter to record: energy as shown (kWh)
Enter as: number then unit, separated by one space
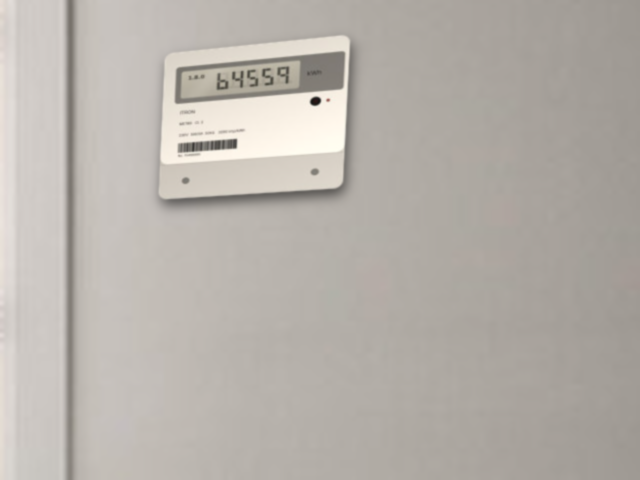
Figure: 64559 kWh
